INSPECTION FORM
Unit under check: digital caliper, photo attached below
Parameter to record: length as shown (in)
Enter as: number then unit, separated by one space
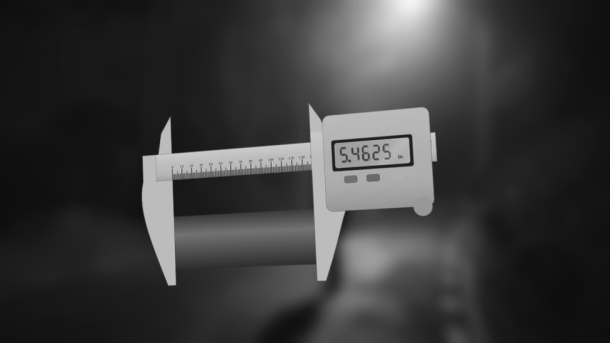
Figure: 5.4625 in
